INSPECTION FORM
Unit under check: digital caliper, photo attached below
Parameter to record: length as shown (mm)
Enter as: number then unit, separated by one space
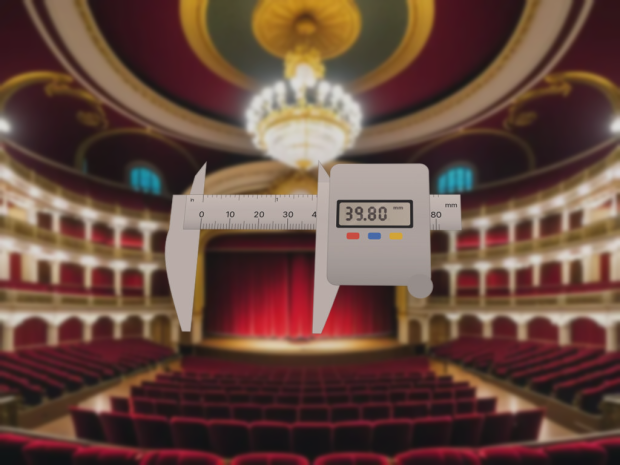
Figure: 39.80 mm
